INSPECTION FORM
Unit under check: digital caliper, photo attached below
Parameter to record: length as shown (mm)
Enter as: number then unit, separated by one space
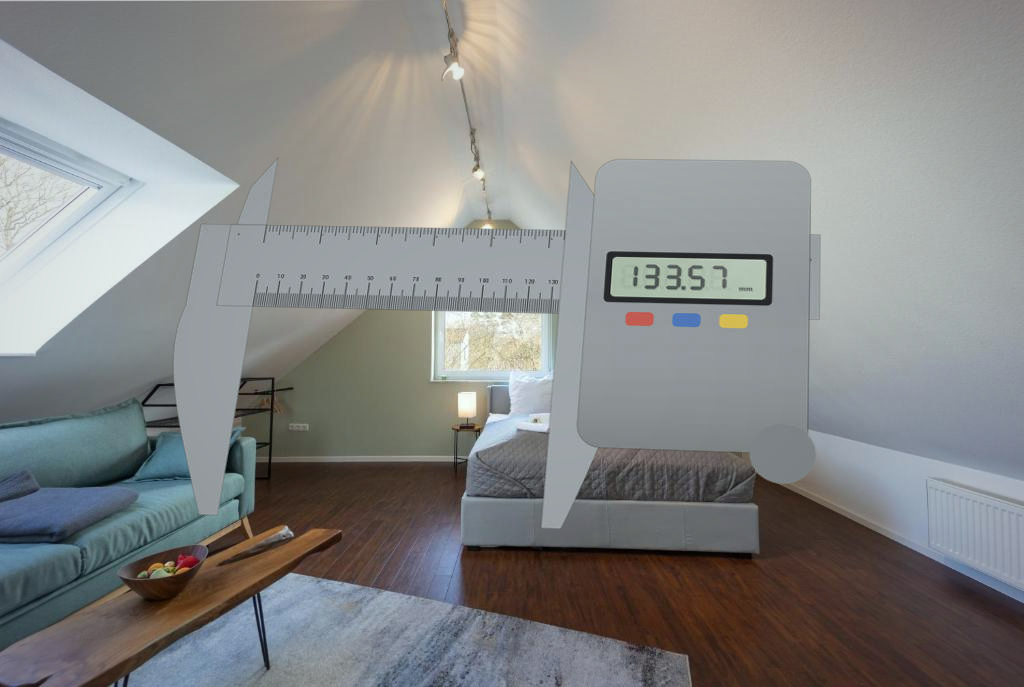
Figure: 133.57 mm
